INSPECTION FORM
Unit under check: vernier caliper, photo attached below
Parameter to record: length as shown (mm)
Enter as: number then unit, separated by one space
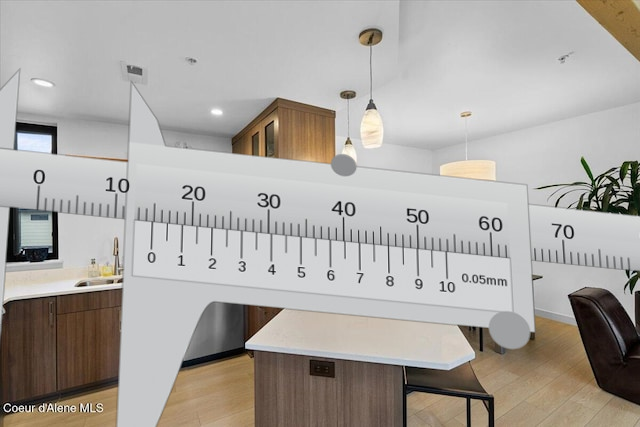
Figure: 14.8 mm
